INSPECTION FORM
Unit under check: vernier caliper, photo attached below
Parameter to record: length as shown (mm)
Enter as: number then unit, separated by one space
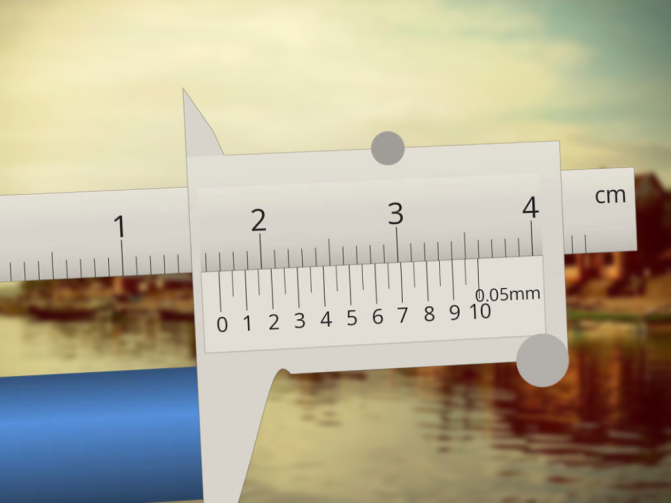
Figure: 16.9 mm
